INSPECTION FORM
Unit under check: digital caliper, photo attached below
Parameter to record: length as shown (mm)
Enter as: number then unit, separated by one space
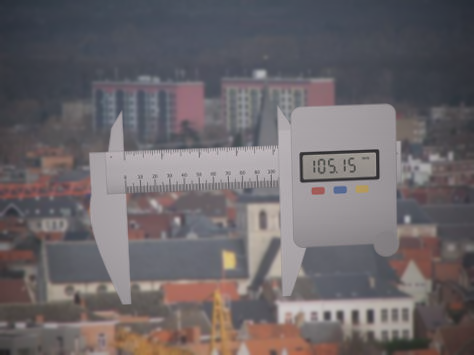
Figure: 105.15 mm
